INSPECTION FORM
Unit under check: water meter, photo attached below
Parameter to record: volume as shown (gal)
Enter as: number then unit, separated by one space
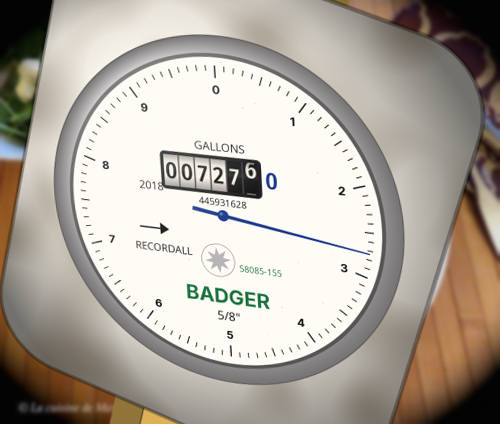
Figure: 72762.7 gal
